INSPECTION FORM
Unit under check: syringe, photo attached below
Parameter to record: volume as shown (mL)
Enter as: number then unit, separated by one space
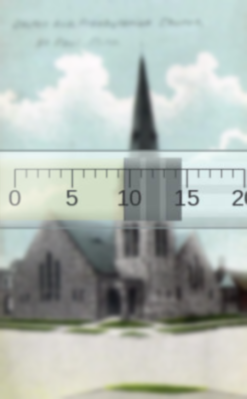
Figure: 9.5 mL
